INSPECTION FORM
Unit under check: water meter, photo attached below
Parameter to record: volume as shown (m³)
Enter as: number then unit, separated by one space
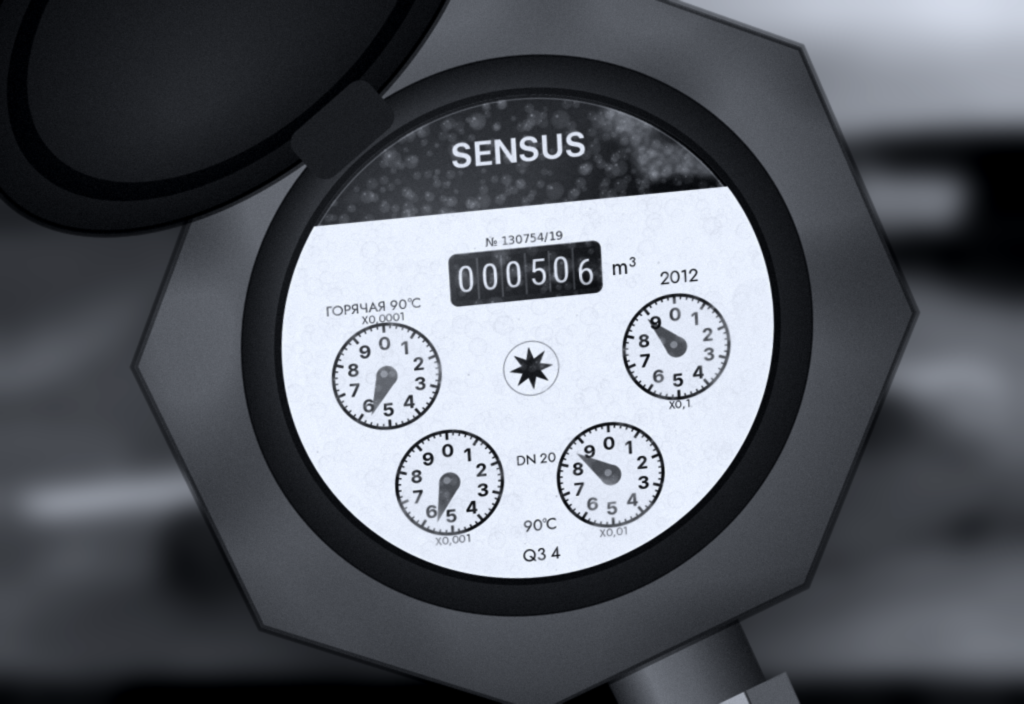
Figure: 505.8855 m³
